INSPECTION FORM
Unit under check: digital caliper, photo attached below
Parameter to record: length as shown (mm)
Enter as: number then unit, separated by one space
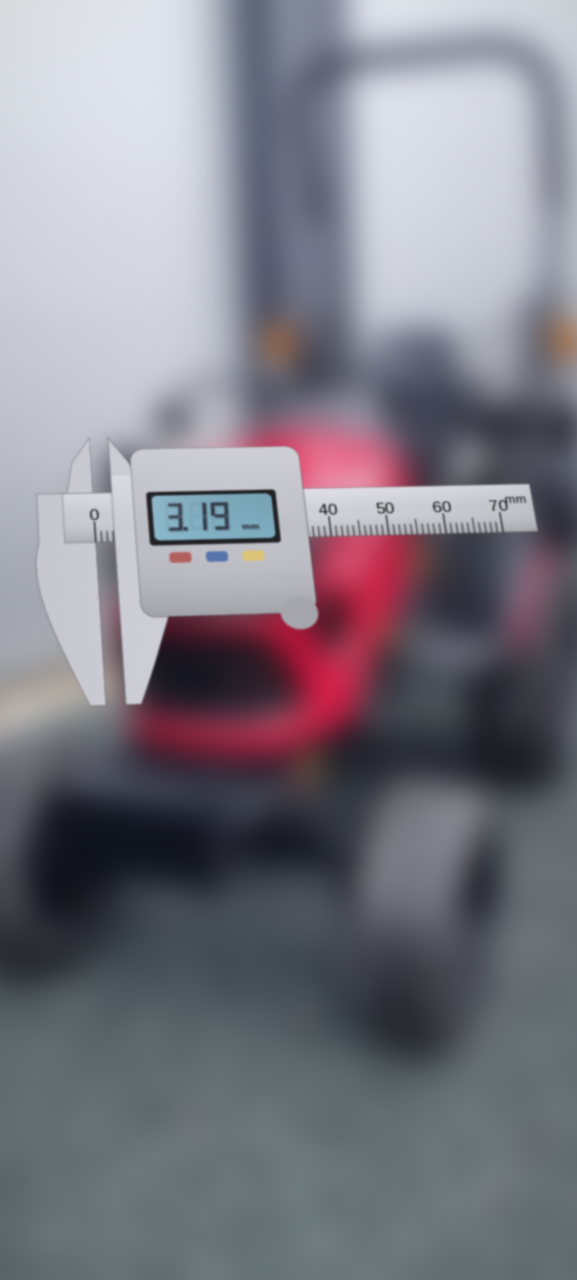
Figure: 3.19 mm
